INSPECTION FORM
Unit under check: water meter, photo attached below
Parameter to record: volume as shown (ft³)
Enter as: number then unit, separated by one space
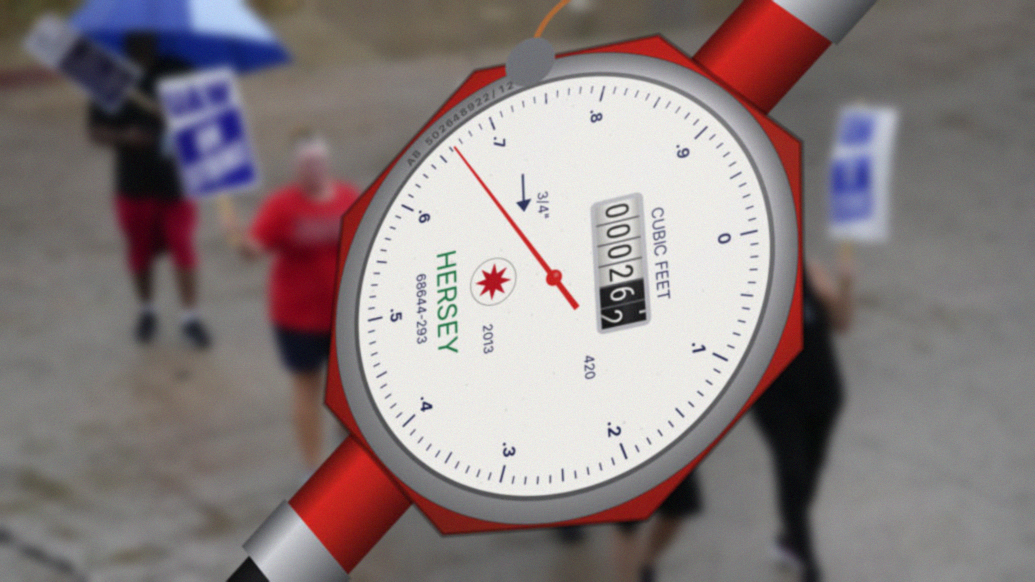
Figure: 261.66 ft³
